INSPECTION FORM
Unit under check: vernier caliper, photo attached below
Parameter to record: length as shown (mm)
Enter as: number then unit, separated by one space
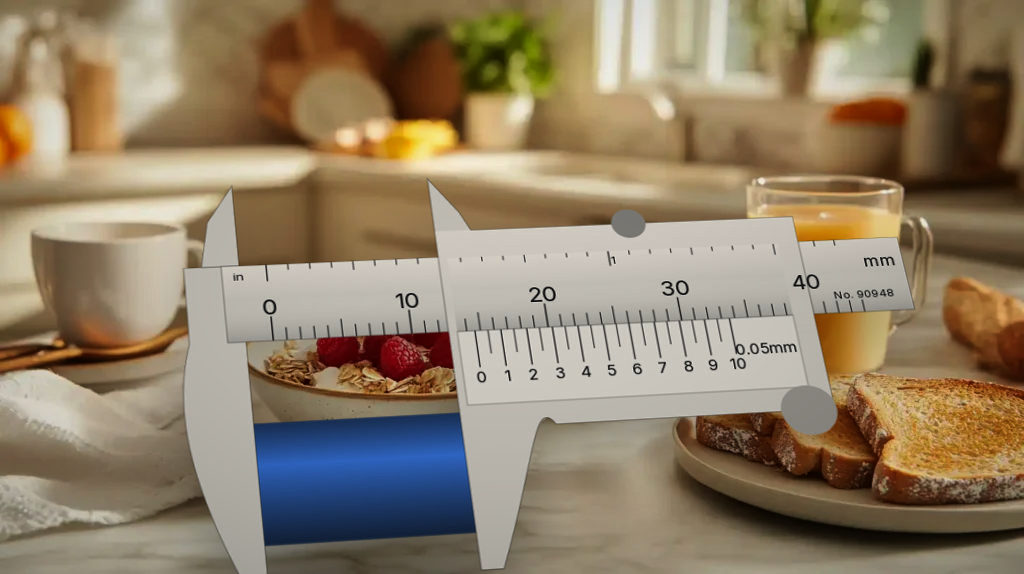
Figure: 14.6 mm
